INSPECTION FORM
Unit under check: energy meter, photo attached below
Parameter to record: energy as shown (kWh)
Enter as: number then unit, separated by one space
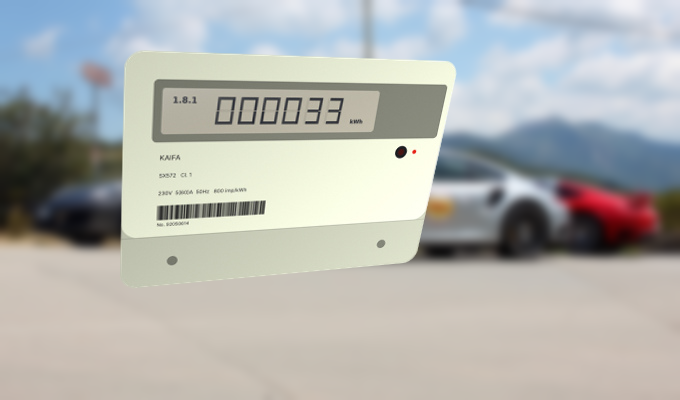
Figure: 33 kWh
